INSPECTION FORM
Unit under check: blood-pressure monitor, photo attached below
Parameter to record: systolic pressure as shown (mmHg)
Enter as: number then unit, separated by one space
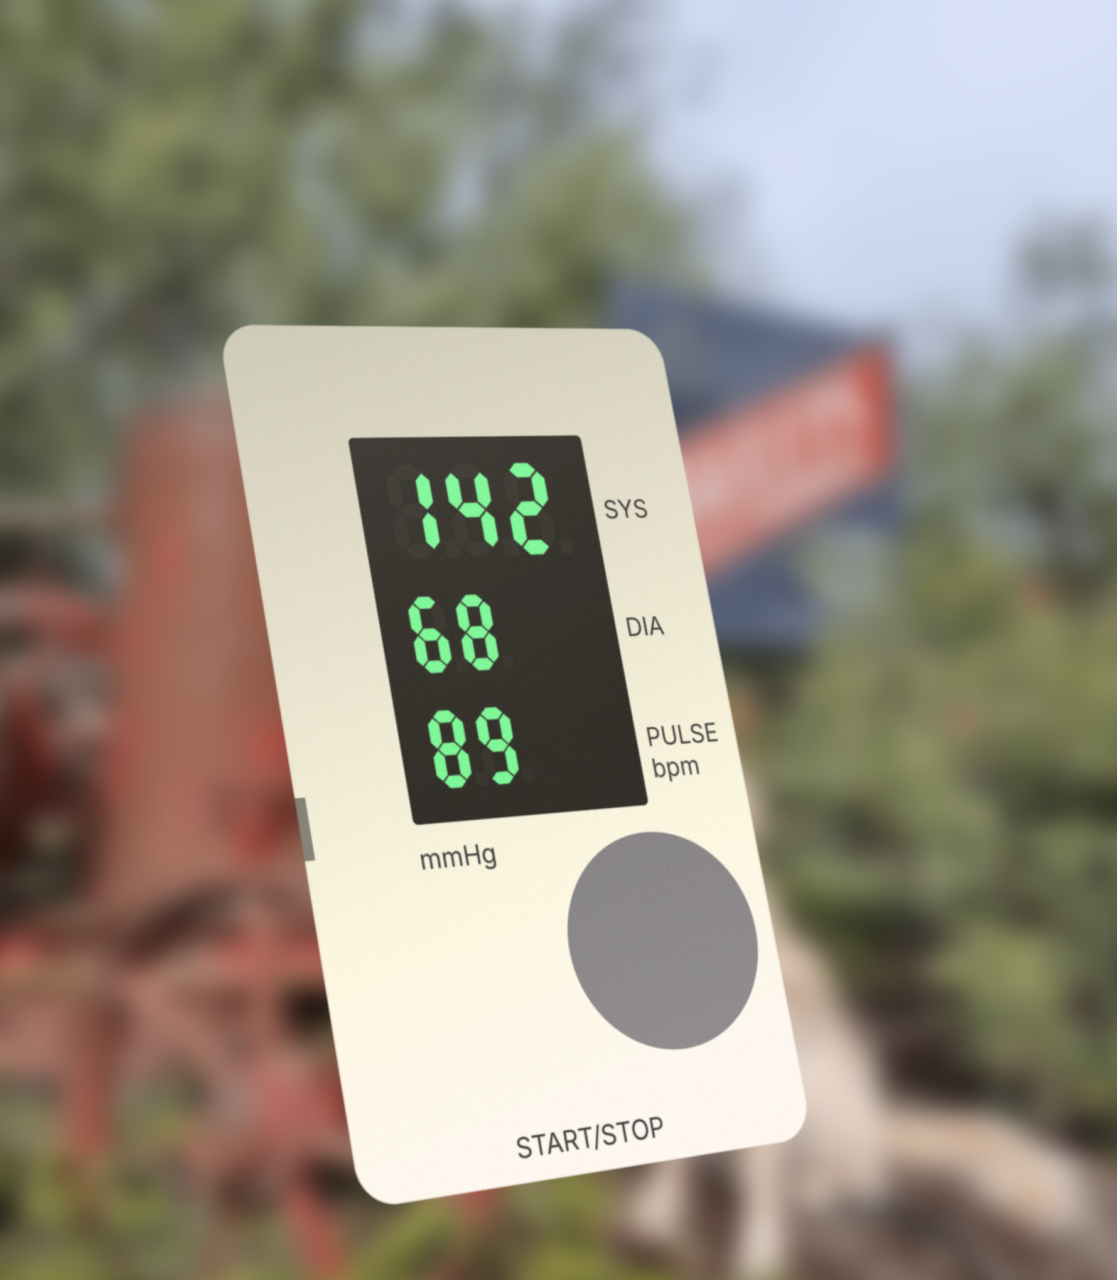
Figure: 142 mmHg
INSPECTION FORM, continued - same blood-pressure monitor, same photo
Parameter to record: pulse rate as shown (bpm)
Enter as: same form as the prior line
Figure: 89 bpm
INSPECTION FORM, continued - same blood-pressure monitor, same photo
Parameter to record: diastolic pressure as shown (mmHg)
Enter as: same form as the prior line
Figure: 68 mmHg
